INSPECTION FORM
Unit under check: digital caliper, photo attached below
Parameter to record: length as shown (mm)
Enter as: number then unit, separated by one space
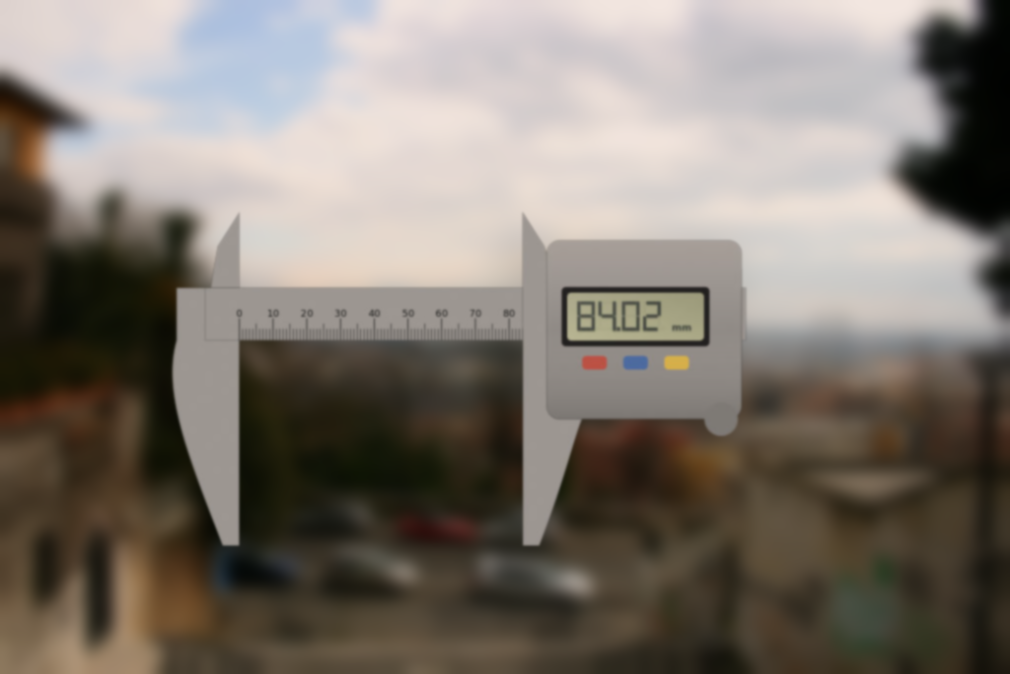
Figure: 84.02 mm
